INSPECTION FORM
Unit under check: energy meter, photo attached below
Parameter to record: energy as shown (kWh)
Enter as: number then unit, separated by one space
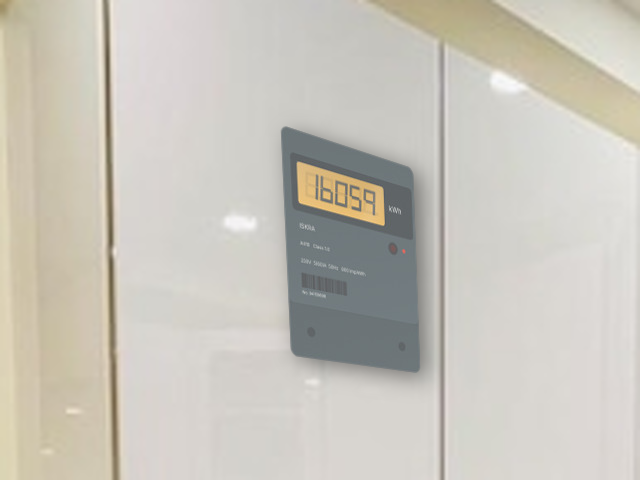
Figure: 16059 kWh
